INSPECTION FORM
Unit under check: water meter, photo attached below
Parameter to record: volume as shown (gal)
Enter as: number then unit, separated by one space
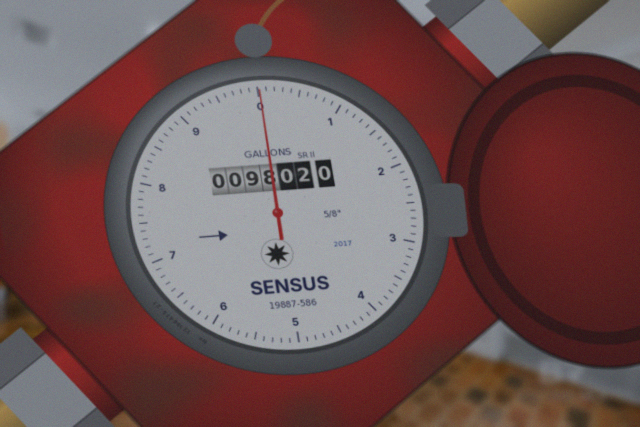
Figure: 98020.0 gal
